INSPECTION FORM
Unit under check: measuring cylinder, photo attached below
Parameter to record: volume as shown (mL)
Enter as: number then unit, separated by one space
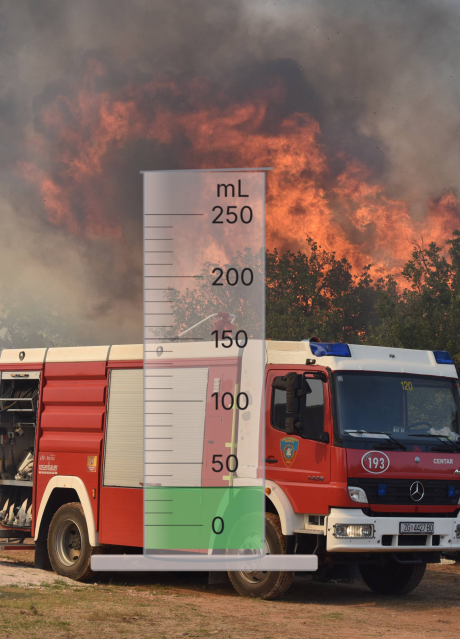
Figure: 30 mL
